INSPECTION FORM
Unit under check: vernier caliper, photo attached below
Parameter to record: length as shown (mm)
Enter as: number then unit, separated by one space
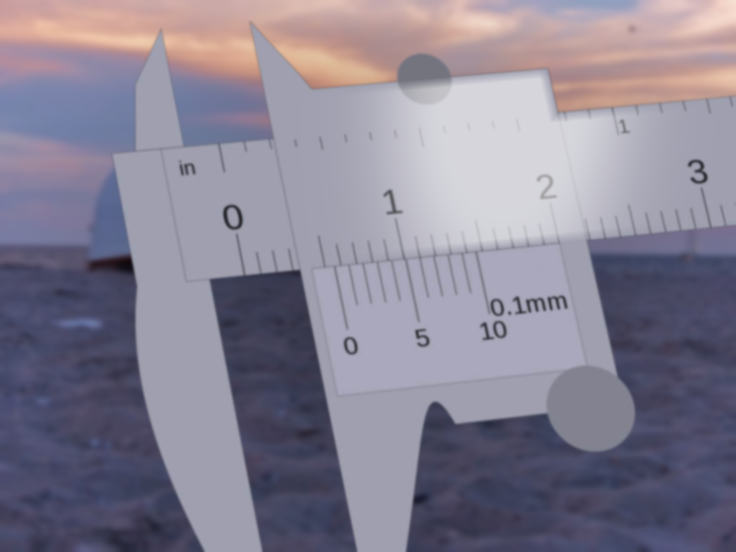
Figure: 5.6 mm
